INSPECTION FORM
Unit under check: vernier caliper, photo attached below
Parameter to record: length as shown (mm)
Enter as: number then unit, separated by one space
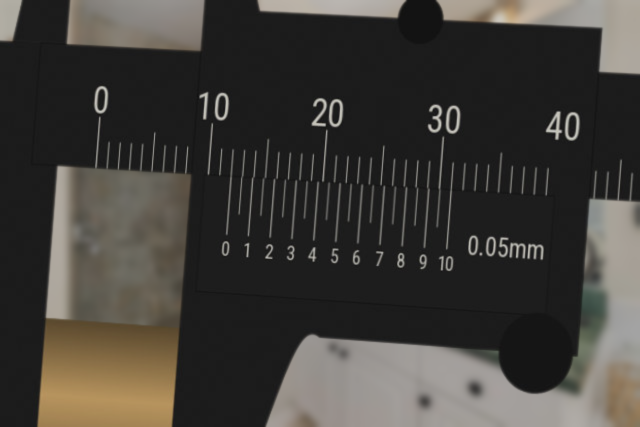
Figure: 12.0 mm
